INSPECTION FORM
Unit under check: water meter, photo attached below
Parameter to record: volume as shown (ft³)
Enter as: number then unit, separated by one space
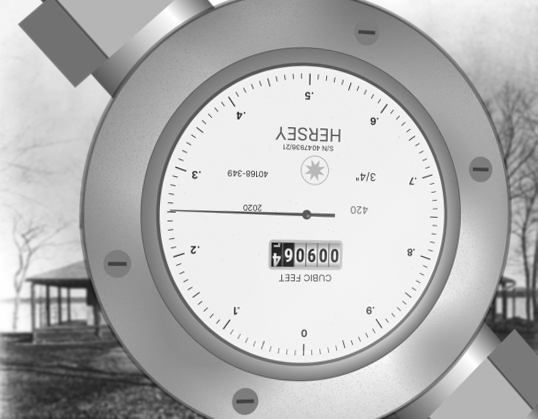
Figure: 9064.25 ft³
